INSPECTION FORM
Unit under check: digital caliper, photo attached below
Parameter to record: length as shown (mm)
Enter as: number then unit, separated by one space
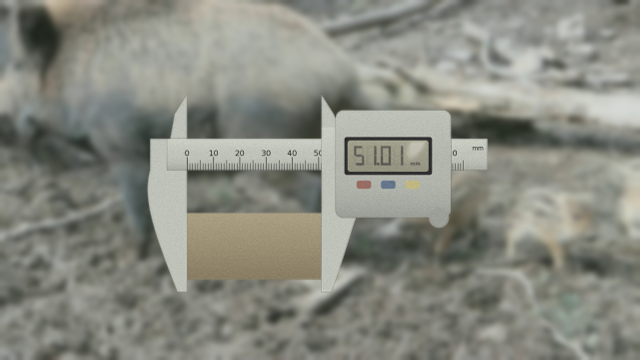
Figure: 51.01 mm
